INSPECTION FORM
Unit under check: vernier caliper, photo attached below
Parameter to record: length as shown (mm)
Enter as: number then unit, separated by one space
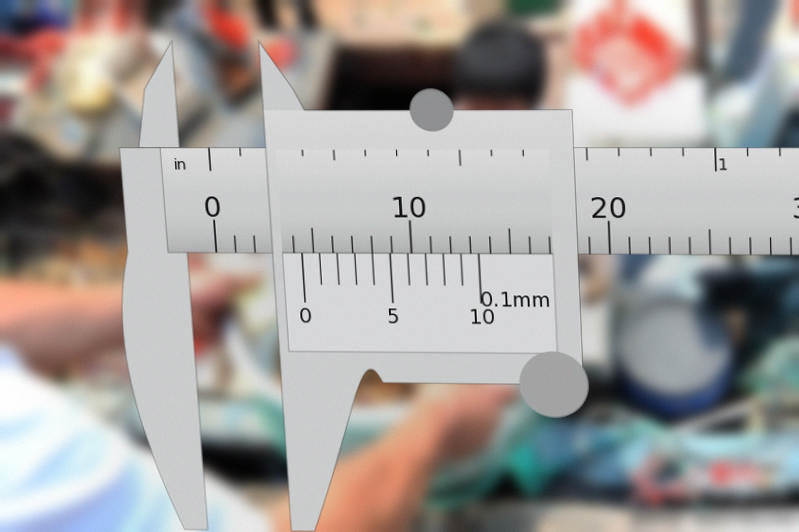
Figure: 4.4 mm
